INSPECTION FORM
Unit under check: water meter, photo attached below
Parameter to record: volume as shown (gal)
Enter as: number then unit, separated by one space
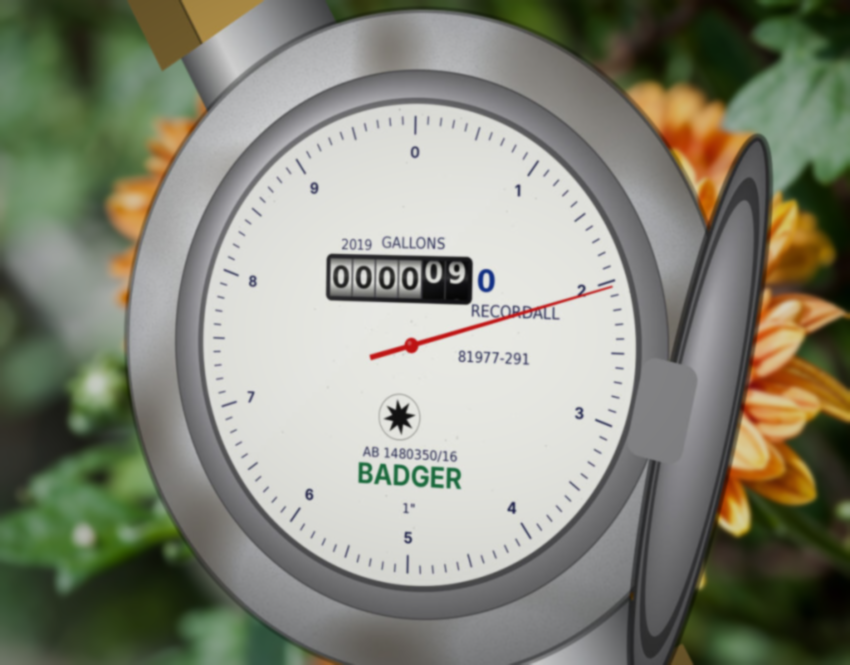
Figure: 92.0 gal
